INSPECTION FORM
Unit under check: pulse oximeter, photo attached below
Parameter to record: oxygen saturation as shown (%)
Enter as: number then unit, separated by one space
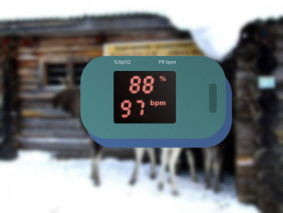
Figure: 88 %
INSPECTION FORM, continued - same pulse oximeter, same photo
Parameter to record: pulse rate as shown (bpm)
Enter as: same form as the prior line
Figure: 97 bpm
